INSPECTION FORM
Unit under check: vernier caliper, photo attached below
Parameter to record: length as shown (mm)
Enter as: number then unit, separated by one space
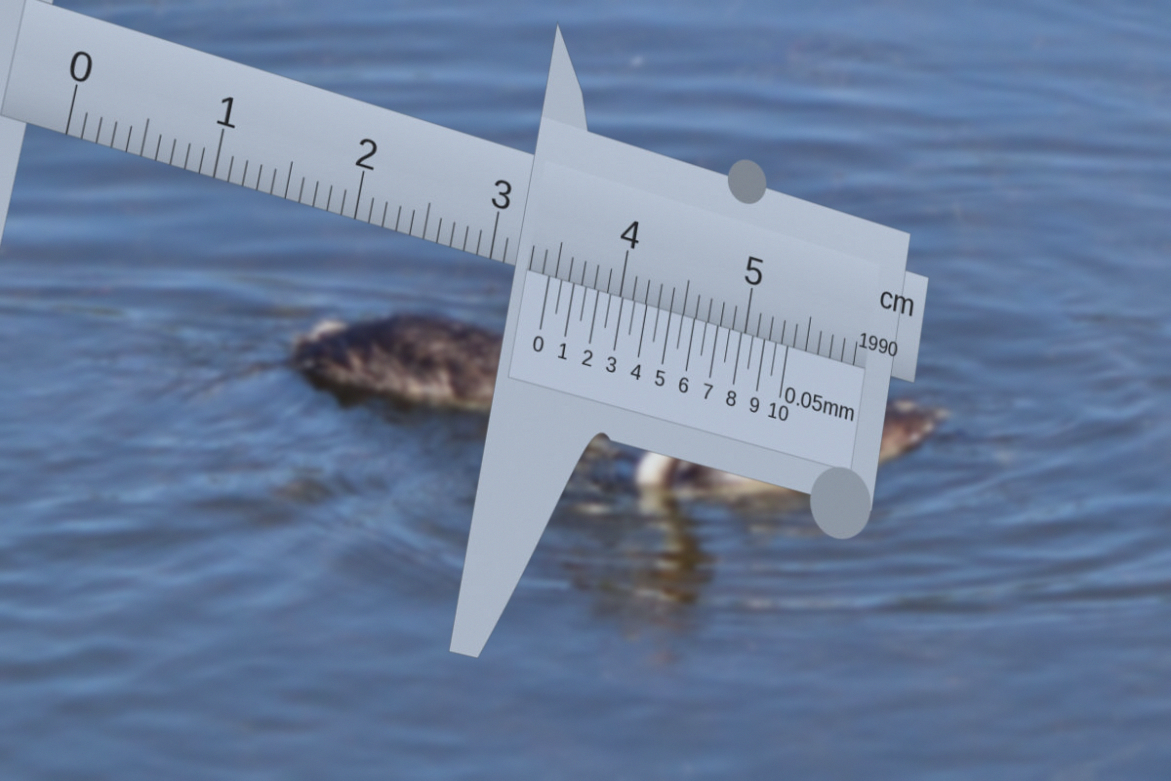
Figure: 34.5 mm
